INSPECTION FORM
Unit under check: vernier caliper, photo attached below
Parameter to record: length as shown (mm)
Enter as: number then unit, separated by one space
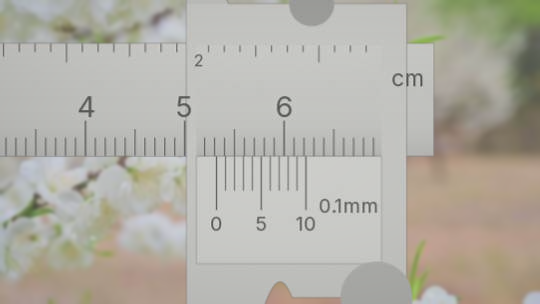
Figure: 53.2 mm
